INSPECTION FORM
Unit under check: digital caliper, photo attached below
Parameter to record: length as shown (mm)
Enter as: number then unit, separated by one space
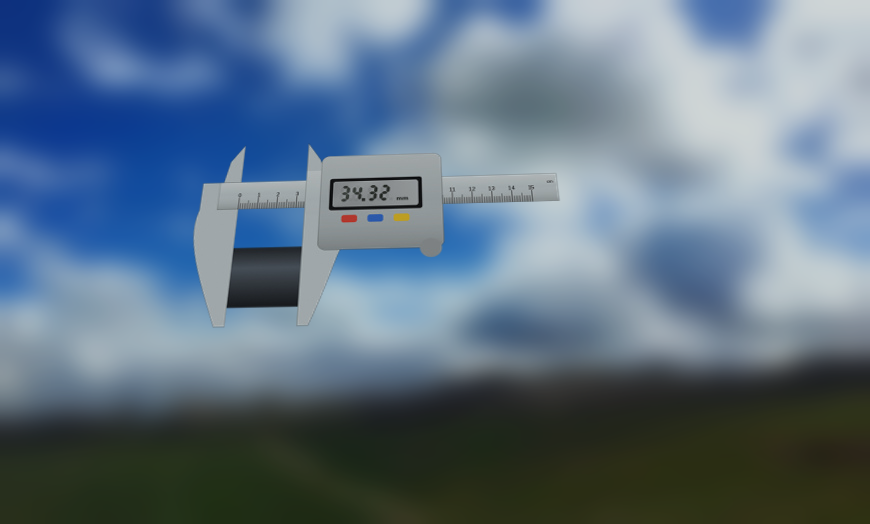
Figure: 34.32 mm
